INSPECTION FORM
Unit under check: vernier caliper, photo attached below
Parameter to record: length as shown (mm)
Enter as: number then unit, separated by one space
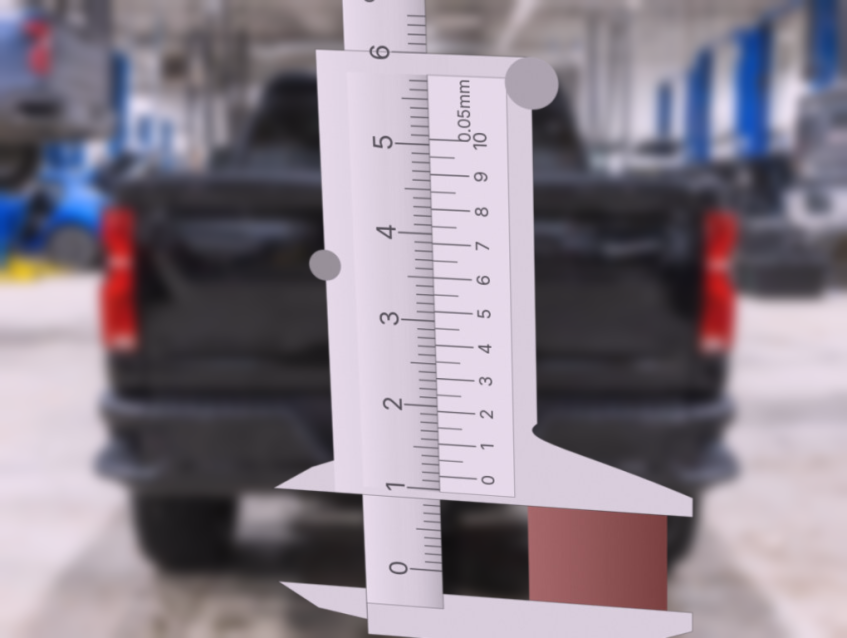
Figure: 11.6 mm
